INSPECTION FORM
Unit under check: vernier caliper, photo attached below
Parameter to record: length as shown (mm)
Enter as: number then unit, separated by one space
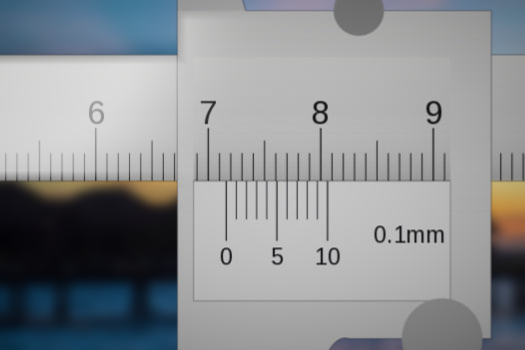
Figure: 71.6 mm
